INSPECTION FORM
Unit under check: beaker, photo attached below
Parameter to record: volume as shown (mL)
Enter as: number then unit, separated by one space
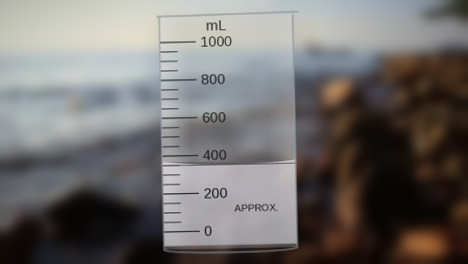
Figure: 350 mL
